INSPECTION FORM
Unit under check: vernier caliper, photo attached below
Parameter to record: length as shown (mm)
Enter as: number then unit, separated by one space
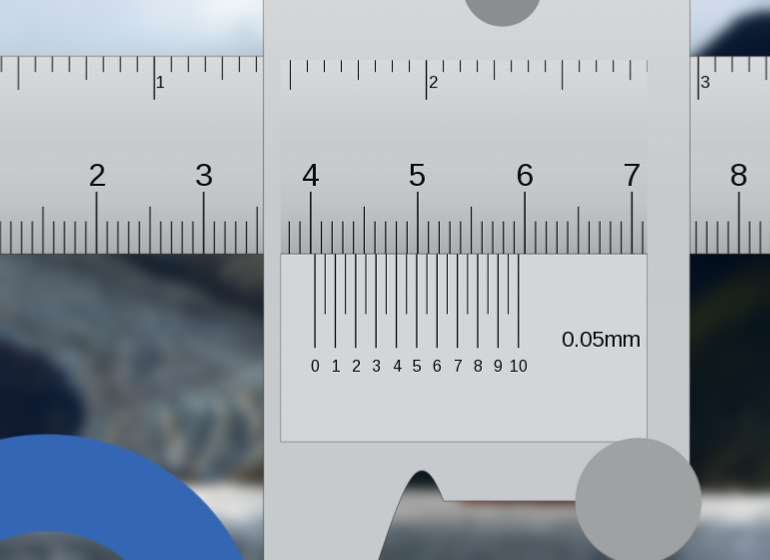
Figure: 40.4 mm
